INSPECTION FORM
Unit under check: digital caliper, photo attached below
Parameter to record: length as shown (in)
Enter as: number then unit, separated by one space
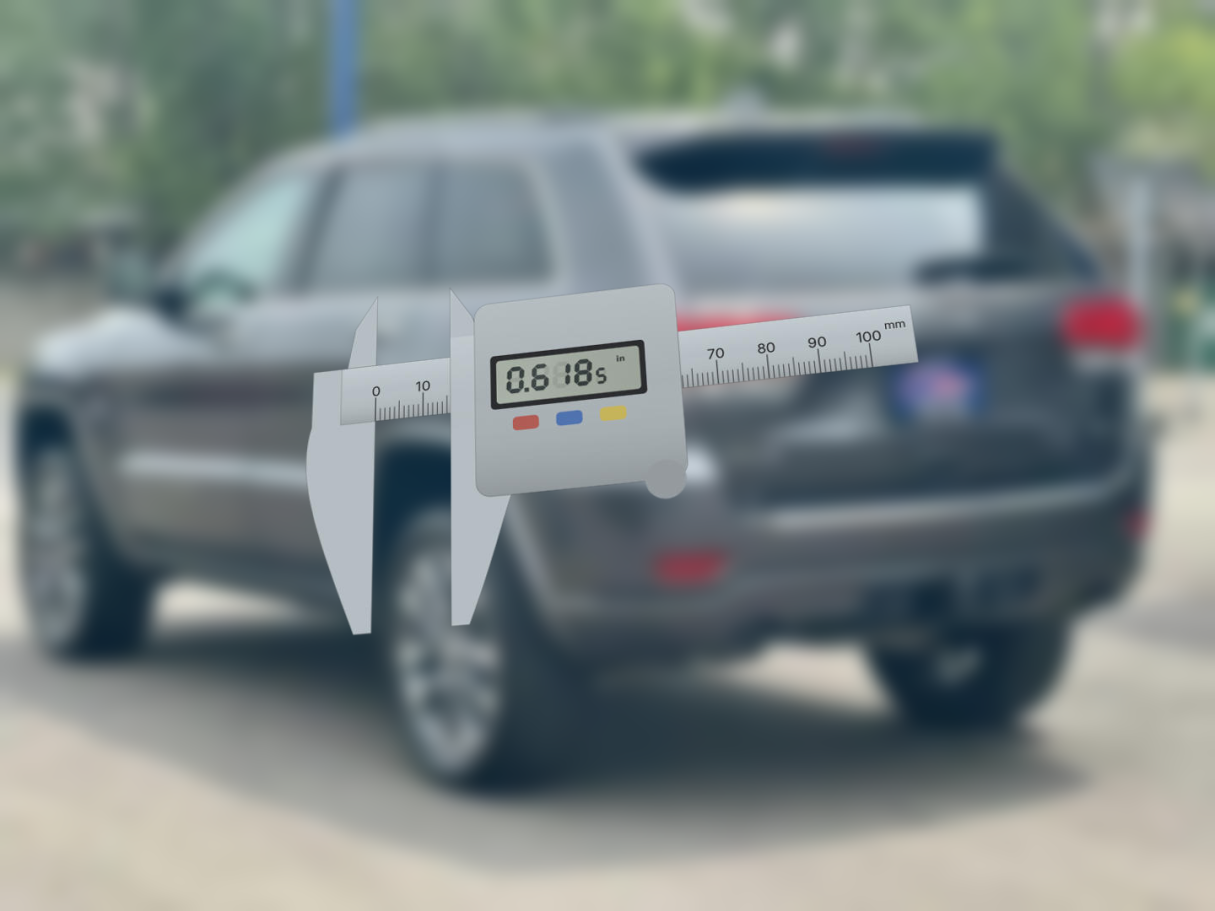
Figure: 0.6185 in
